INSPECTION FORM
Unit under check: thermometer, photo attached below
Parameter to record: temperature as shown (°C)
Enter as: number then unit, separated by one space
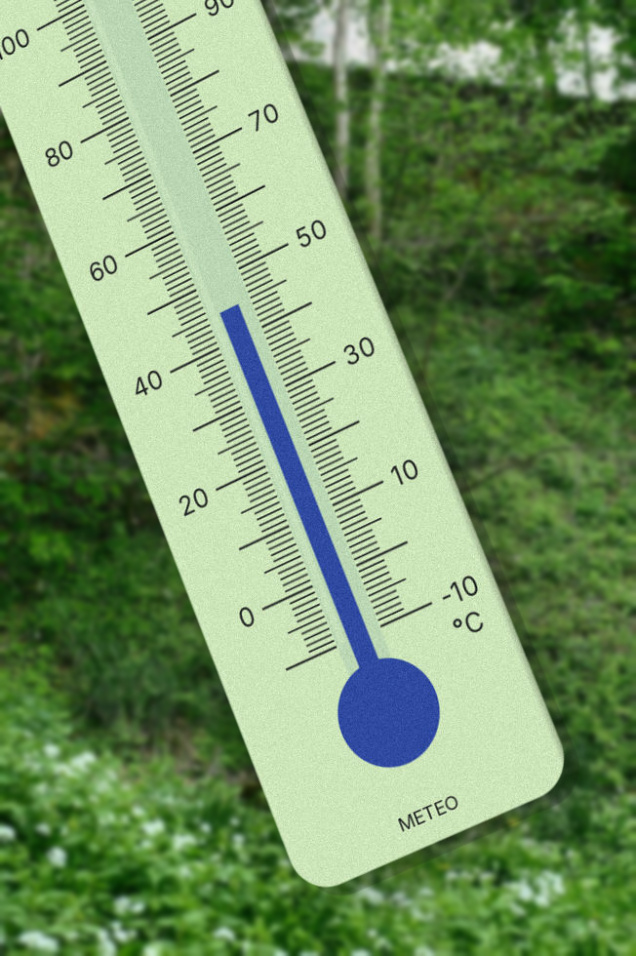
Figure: 45 °C
